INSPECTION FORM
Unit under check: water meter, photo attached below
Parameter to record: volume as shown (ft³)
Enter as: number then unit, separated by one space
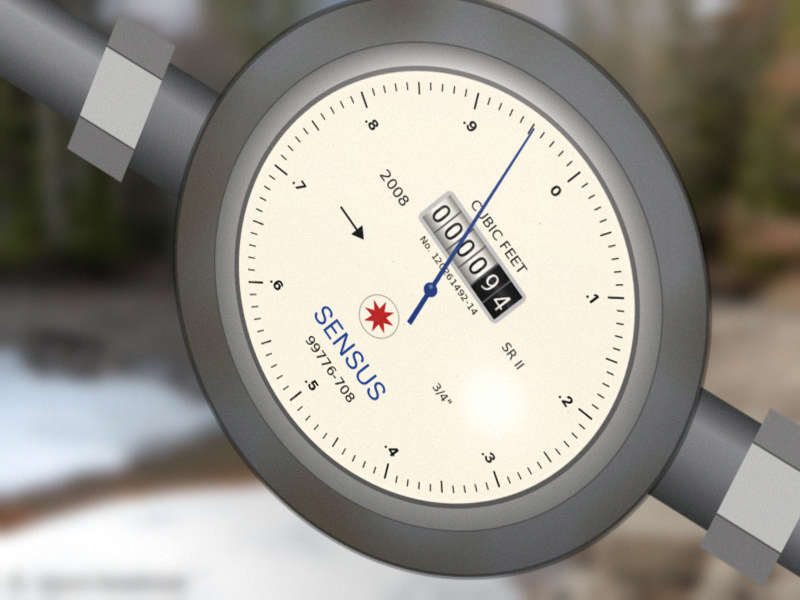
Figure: 93.95 ft³
